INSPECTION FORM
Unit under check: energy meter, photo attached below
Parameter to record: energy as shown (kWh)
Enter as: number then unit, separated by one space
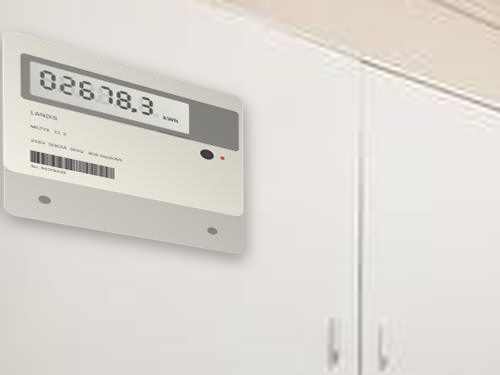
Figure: 2678.3 kWh
